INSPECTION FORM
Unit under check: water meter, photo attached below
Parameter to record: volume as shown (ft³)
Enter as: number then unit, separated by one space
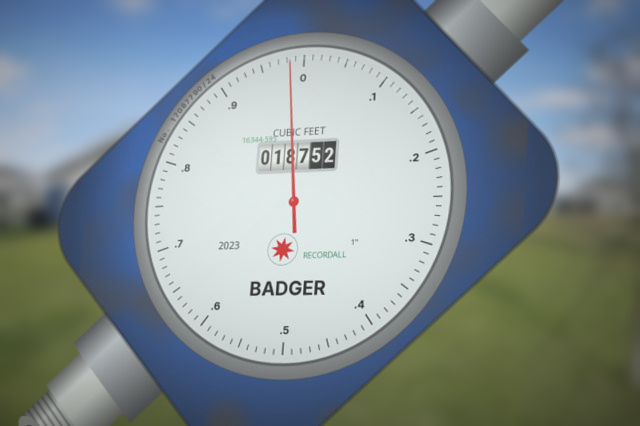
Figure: 18751.98 ft³
